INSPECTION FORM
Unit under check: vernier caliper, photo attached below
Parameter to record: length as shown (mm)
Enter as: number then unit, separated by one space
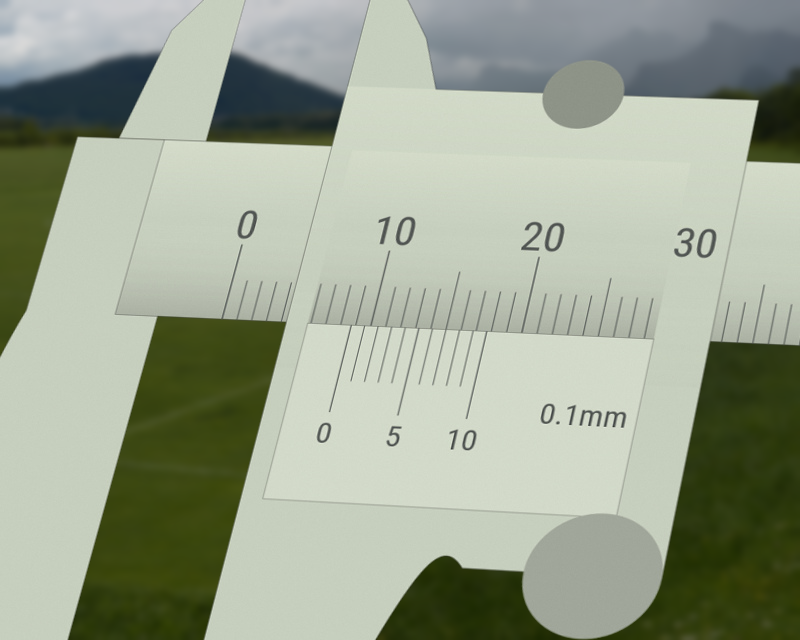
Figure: 8.7 mm
